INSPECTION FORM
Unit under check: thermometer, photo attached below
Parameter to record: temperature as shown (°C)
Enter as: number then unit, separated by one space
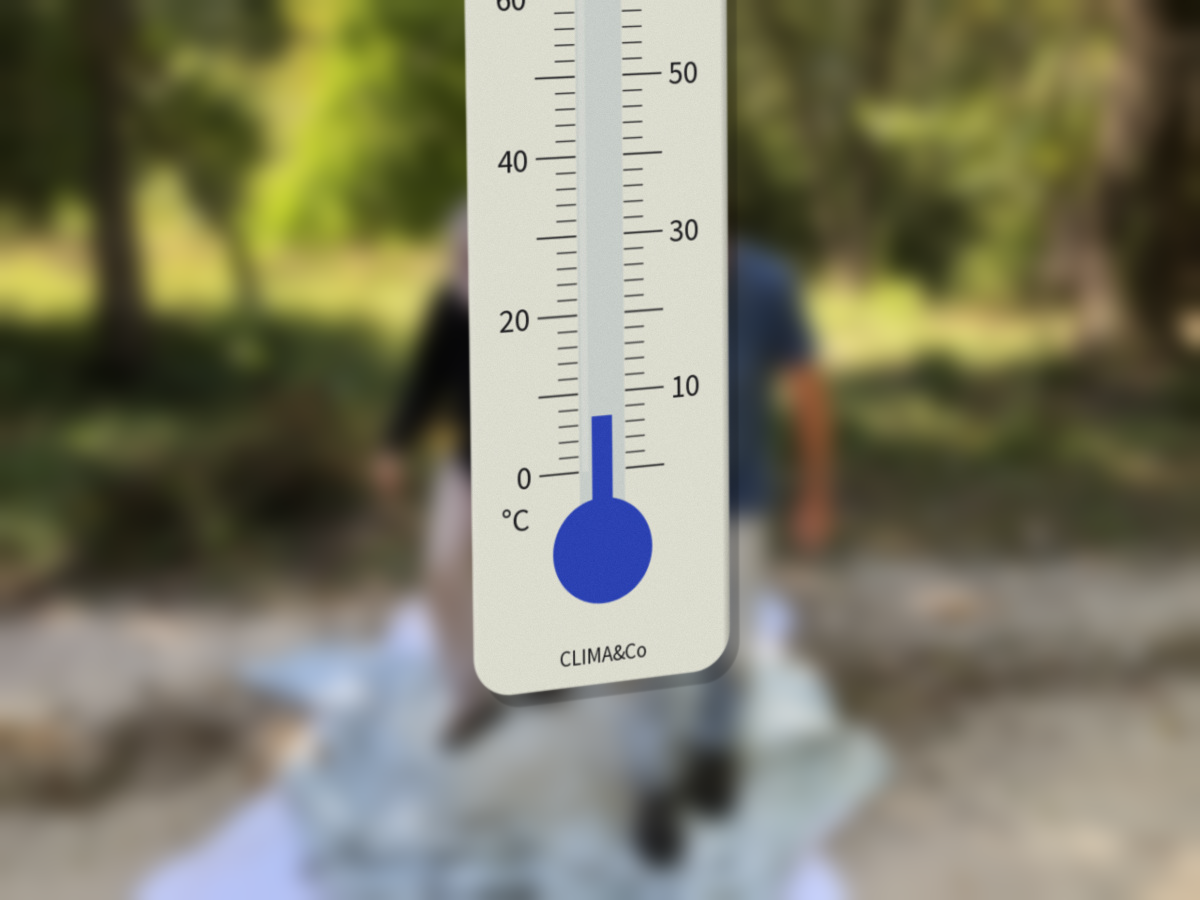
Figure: 7 °C
